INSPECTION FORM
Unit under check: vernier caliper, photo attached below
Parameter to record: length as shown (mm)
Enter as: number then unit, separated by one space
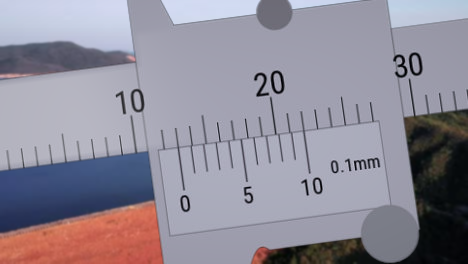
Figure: 13.0 mm
